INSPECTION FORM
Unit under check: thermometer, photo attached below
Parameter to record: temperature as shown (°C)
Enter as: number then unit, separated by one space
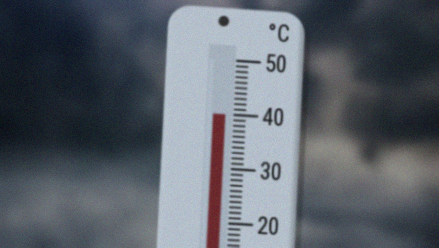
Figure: 40 °C
